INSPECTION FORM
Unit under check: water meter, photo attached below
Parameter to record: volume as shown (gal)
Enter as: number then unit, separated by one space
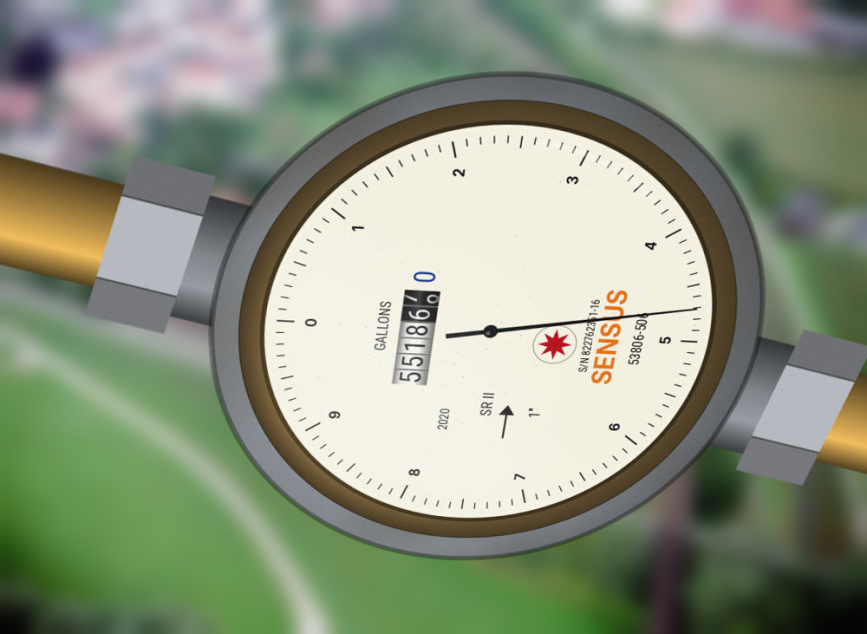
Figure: 5518674.7 gal
